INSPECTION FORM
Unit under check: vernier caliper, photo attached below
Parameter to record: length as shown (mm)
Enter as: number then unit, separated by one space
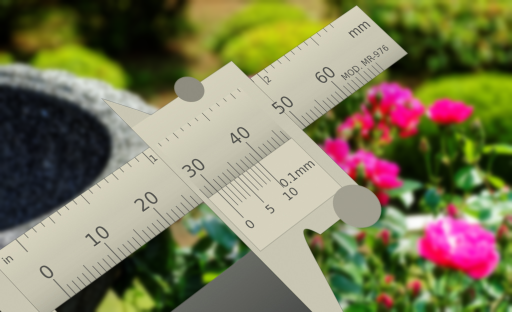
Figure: 30.0 mm
